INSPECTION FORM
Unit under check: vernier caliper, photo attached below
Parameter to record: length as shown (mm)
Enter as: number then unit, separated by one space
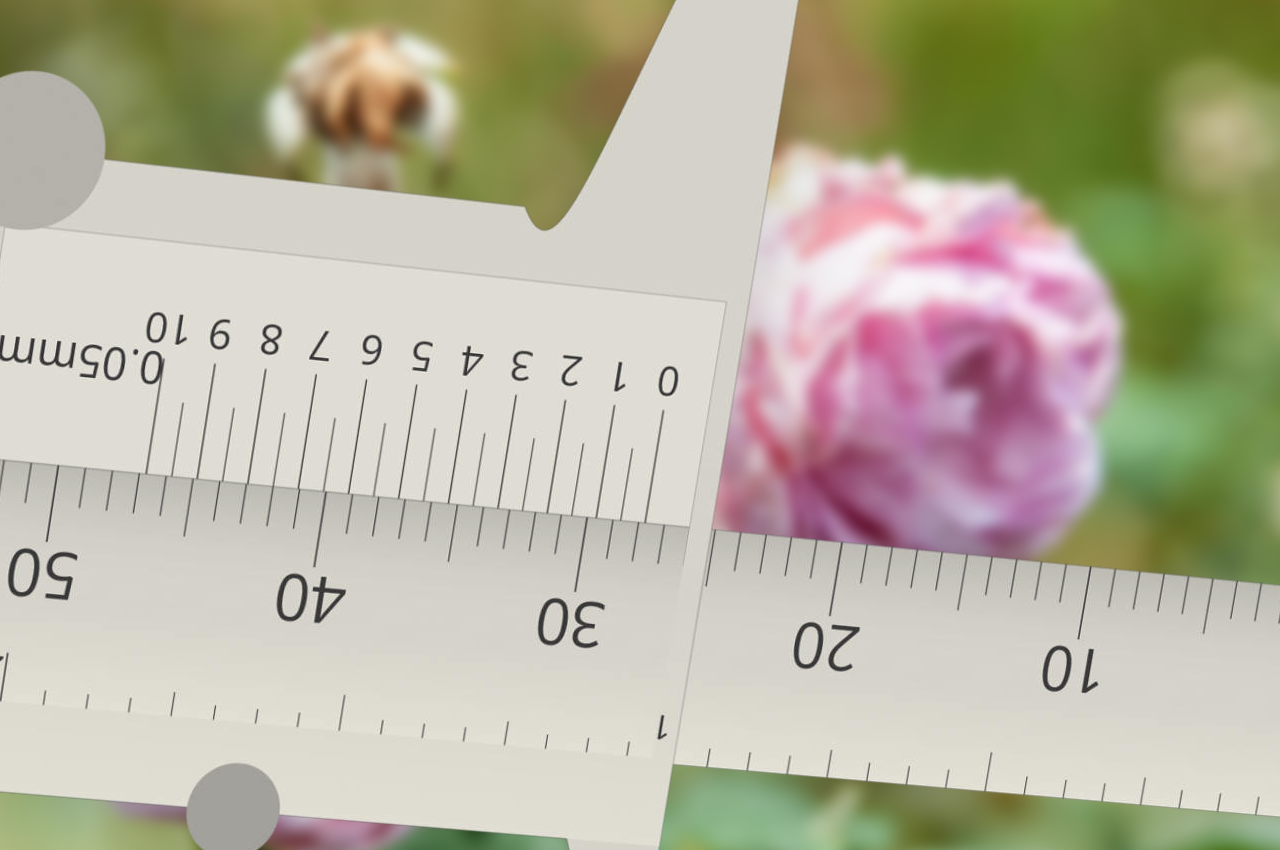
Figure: 27.75 mm
